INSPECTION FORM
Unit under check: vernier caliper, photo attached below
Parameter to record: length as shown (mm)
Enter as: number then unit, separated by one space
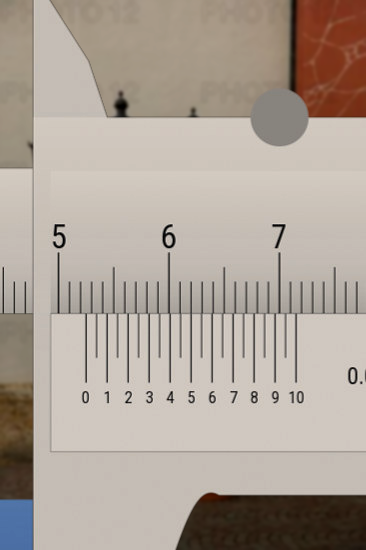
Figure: 52.5 mm
